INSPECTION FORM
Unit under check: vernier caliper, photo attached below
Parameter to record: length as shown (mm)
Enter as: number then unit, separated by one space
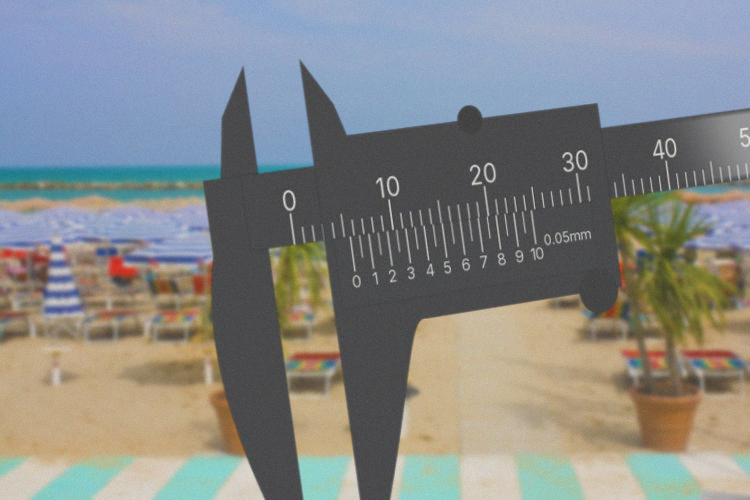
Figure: 5.6 mm
